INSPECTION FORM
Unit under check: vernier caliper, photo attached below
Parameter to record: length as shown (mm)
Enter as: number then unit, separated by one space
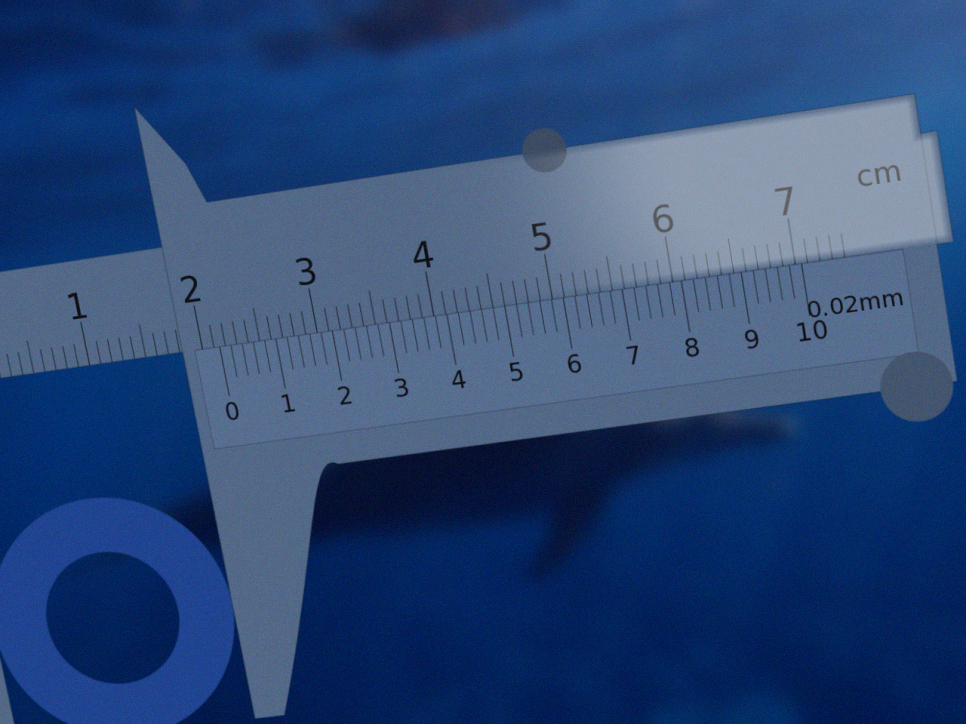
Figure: 21.5 mm
